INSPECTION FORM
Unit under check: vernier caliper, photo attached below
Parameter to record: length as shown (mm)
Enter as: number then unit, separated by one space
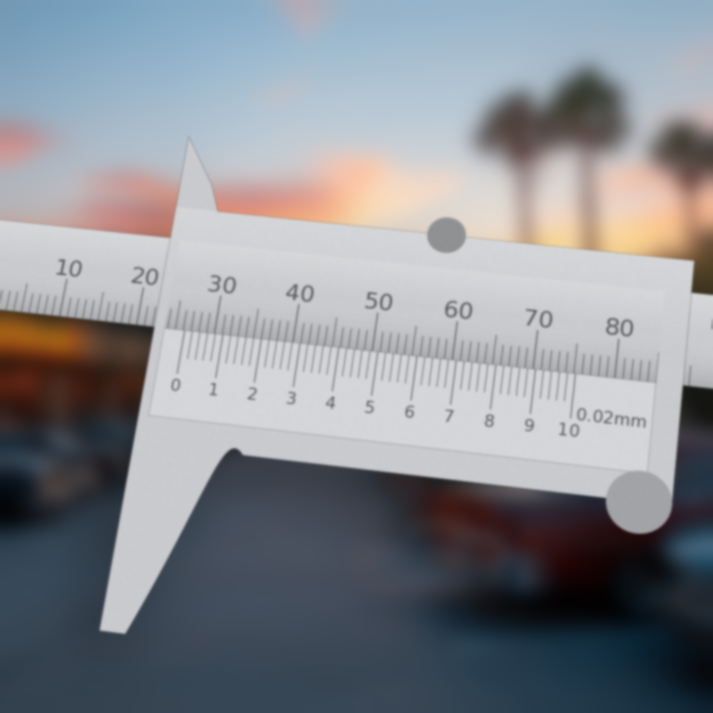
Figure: 26.2 mm
